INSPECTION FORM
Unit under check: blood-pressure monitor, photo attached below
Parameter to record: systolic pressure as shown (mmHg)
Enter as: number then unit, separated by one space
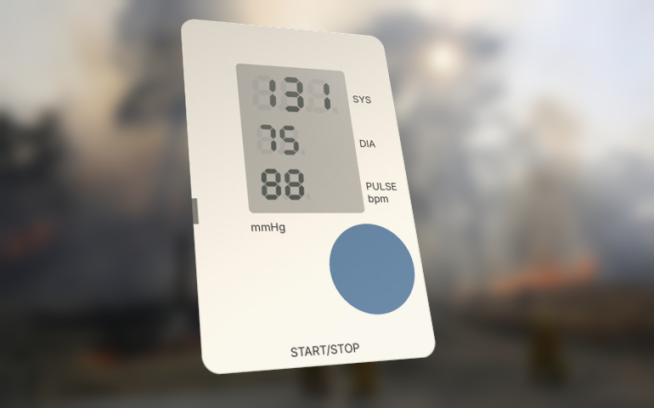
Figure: 131 mmHg
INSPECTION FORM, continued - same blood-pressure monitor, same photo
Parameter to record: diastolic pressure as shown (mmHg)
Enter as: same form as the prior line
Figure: 75 mmHg
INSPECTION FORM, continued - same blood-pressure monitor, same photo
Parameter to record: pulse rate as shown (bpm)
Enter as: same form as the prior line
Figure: 88 bpm
